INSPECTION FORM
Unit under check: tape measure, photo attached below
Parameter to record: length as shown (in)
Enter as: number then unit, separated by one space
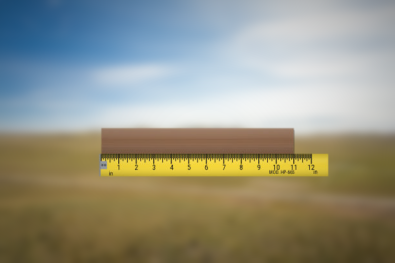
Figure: 11 in
